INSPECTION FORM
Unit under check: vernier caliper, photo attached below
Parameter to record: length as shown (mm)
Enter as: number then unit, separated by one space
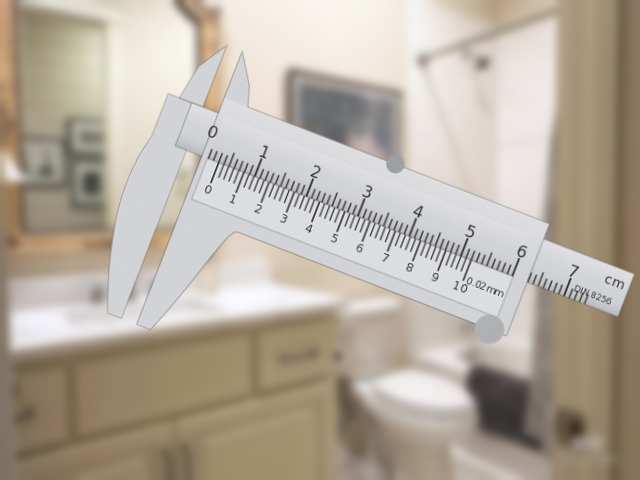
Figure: 3.0 mm
